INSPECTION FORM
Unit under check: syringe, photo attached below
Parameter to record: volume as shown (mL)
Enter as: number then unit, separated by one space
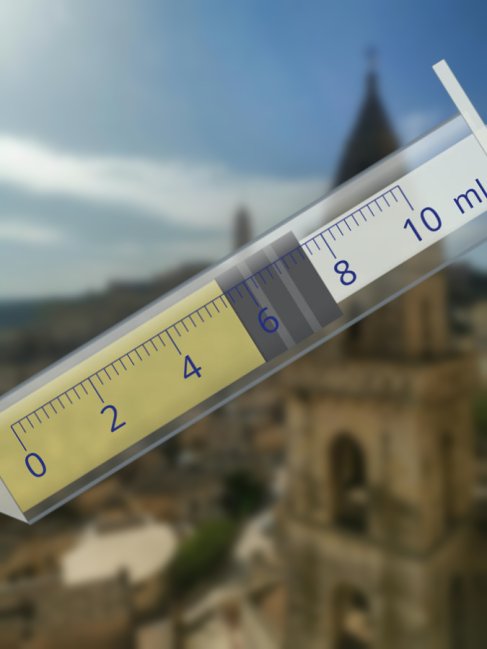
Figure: 5.5 mL
